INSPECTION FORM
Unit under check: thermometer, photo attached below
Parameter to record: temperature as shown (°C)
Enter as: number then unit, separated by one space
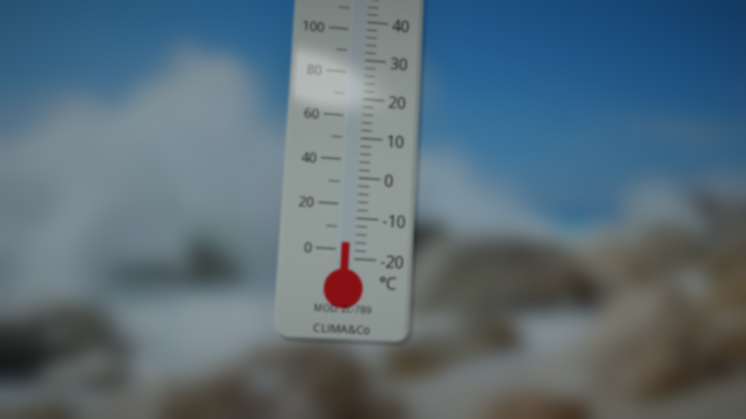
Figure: -16 °C
